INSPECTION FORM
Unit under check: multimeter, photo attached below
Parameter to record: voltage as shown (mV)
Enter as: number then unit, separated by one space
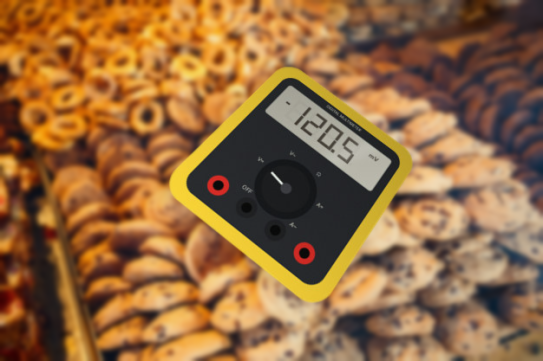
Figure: -120.5 mV
